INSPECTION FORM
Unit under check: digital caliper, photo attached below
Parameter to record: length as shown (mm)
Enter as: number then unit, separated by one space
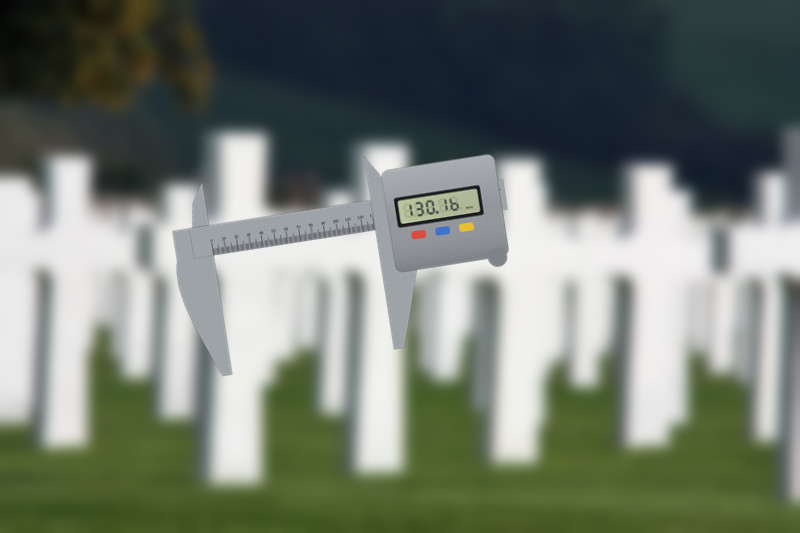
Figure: 130.16 mm
